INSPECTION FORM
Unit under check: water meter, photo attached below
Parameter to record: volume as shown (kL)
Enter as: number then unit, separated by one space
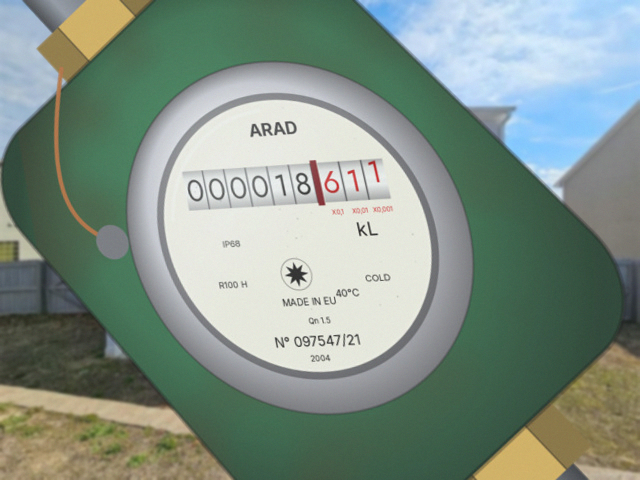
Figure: 18.611 kL
